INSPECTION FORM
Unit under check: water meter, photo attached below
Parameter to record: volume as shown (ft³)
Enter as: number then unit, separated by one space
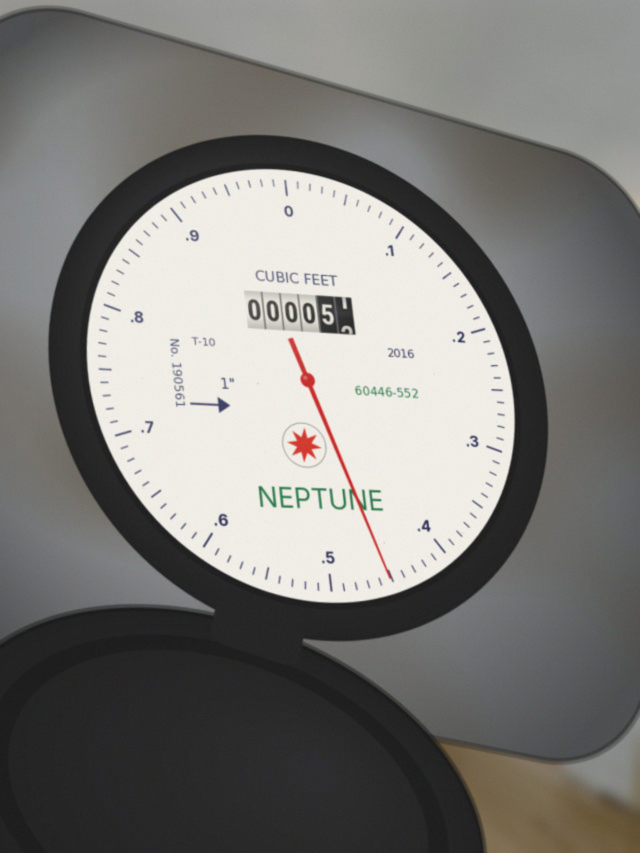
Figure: 51.45 ft³
